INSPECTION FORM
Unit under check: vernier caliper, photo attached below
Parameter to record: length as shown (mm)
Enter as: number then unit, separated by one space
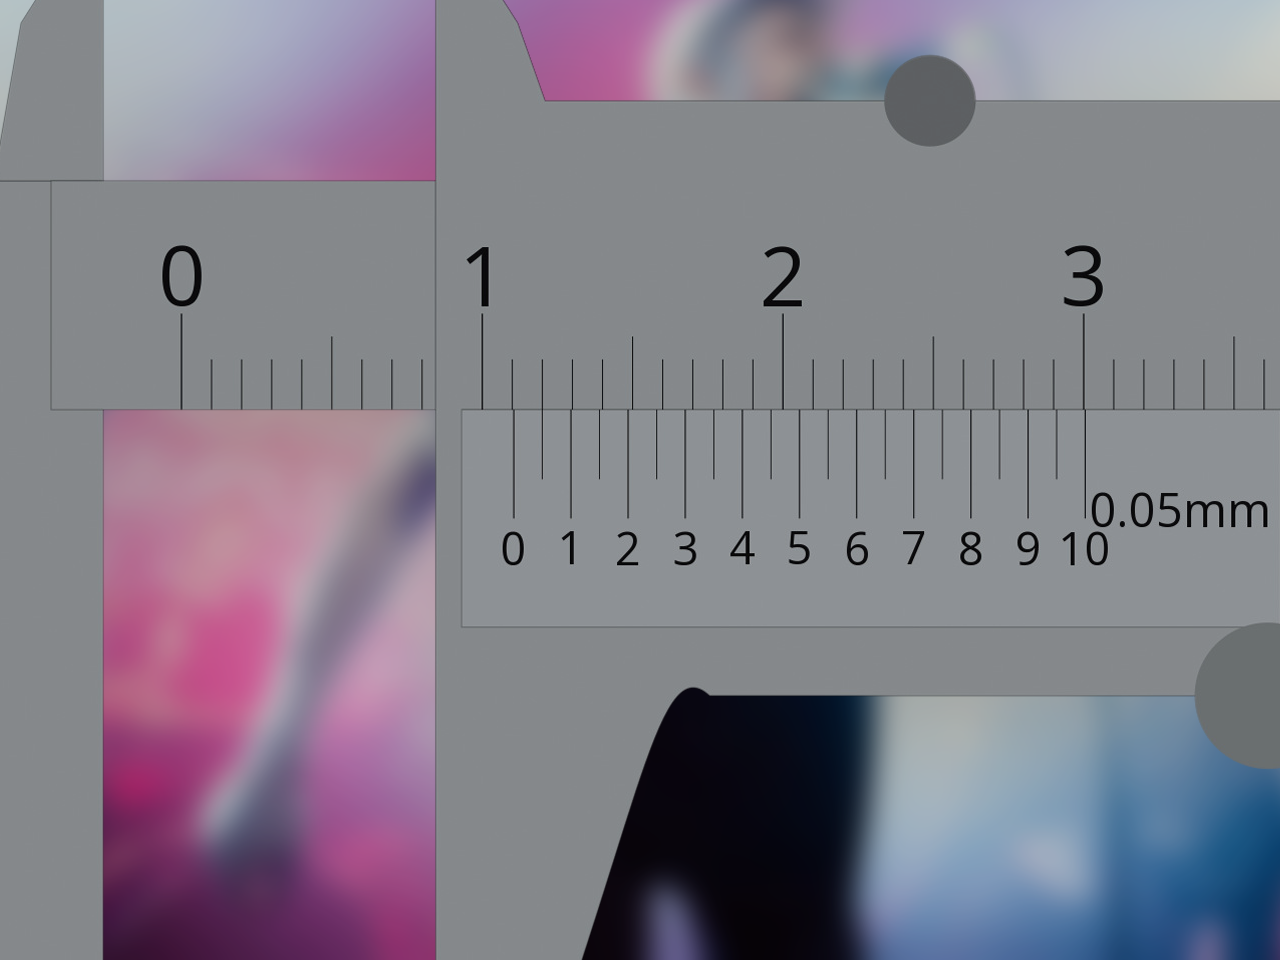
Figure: 11.05 mm
